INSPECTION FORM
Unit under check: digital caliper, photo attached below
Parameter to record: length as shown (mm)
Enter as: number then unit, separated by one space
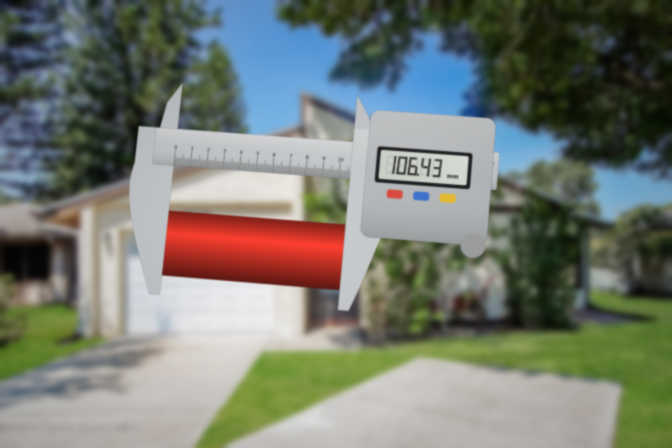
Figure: 106.43 mm
